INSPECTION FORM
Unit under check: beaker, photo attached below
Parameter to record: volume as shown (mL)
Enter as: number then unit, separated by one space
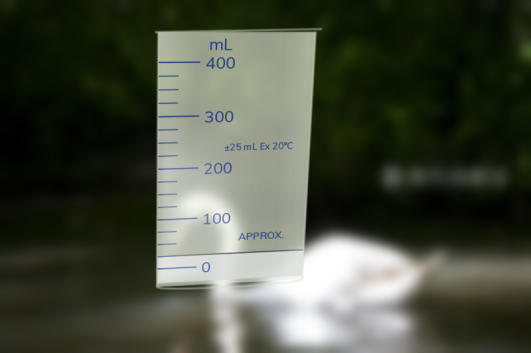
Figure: 25 mL
